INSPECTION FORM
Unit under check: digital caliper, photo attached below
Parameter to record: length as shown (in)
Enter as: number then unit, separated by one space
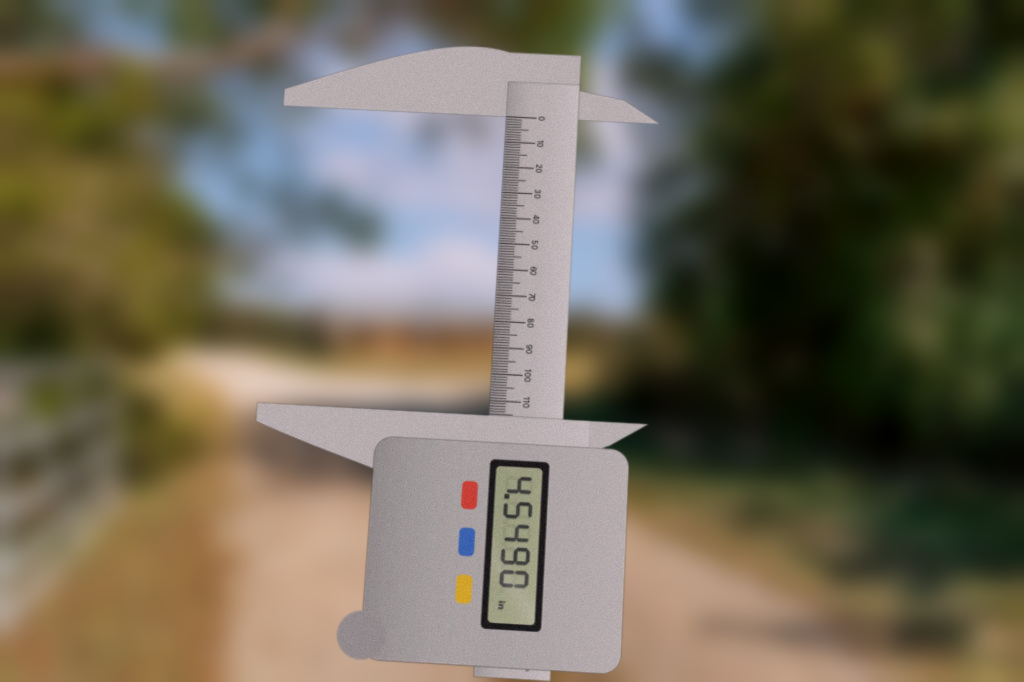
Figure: 4.5490 in
